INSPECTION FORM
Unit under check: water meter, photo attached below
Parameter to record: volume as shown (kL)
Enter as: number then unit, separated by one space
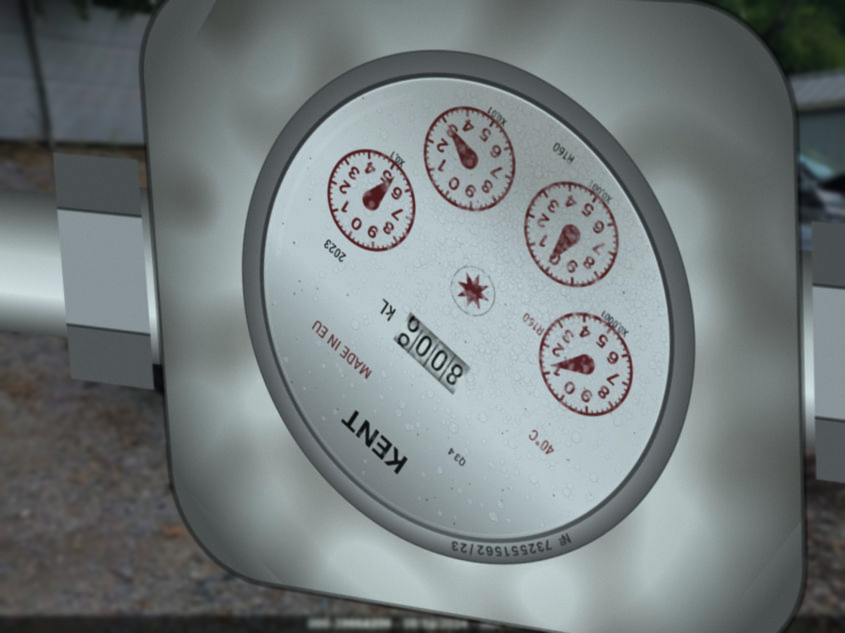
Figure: 8008.5301 kL
